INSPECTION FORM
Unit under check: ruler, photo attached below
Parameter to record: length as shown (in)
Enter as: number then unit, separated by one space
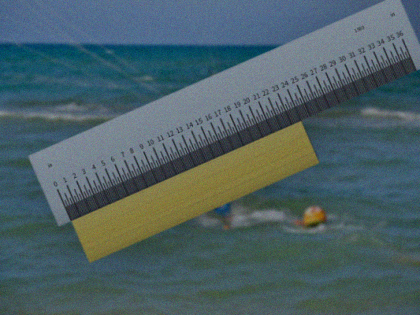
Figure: 24 in
